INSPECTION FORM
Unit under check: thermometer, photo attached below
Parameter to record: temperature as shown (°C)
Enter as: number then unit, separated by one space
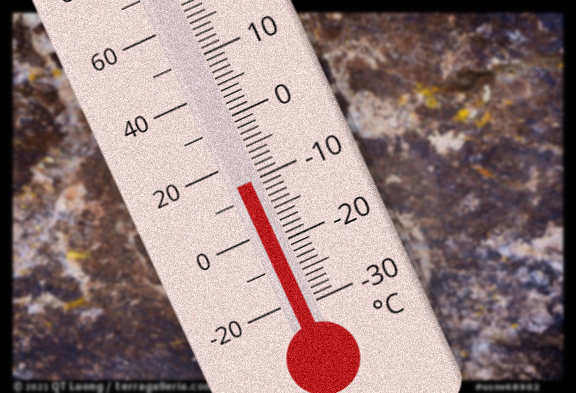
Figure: -10 °C
